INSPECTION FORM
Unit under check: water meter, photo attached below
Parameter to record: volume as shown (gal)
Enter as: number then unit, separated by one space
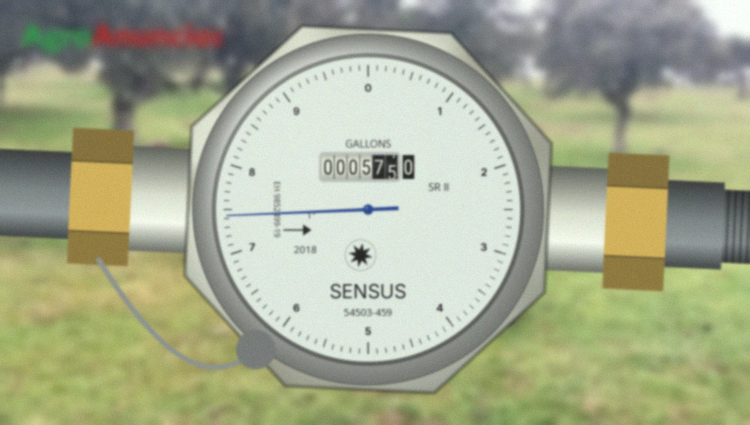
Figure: 5747.4 gal
